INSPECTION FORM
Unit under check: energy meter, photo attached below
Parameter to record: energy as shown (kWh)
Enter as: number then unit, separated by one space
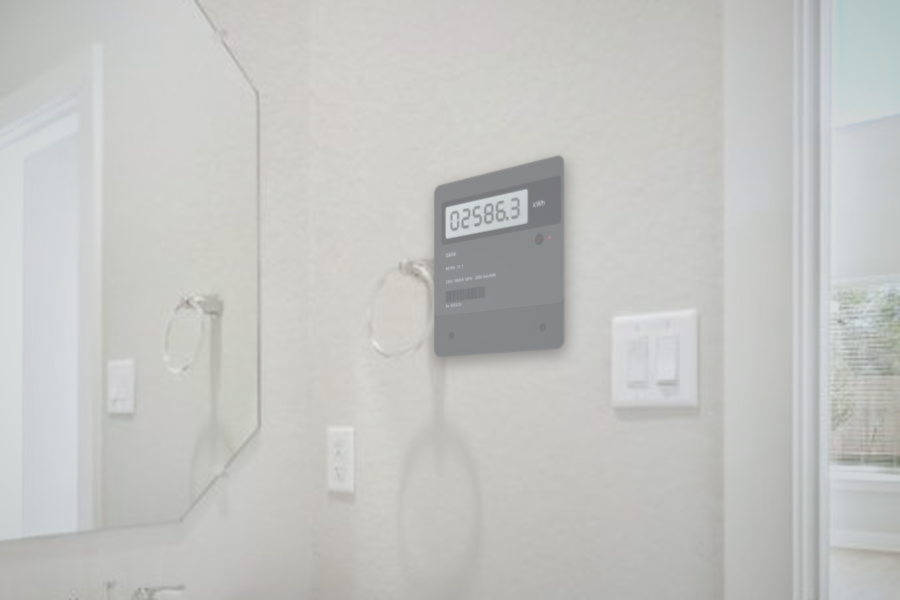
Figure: 2586.3 kWh
